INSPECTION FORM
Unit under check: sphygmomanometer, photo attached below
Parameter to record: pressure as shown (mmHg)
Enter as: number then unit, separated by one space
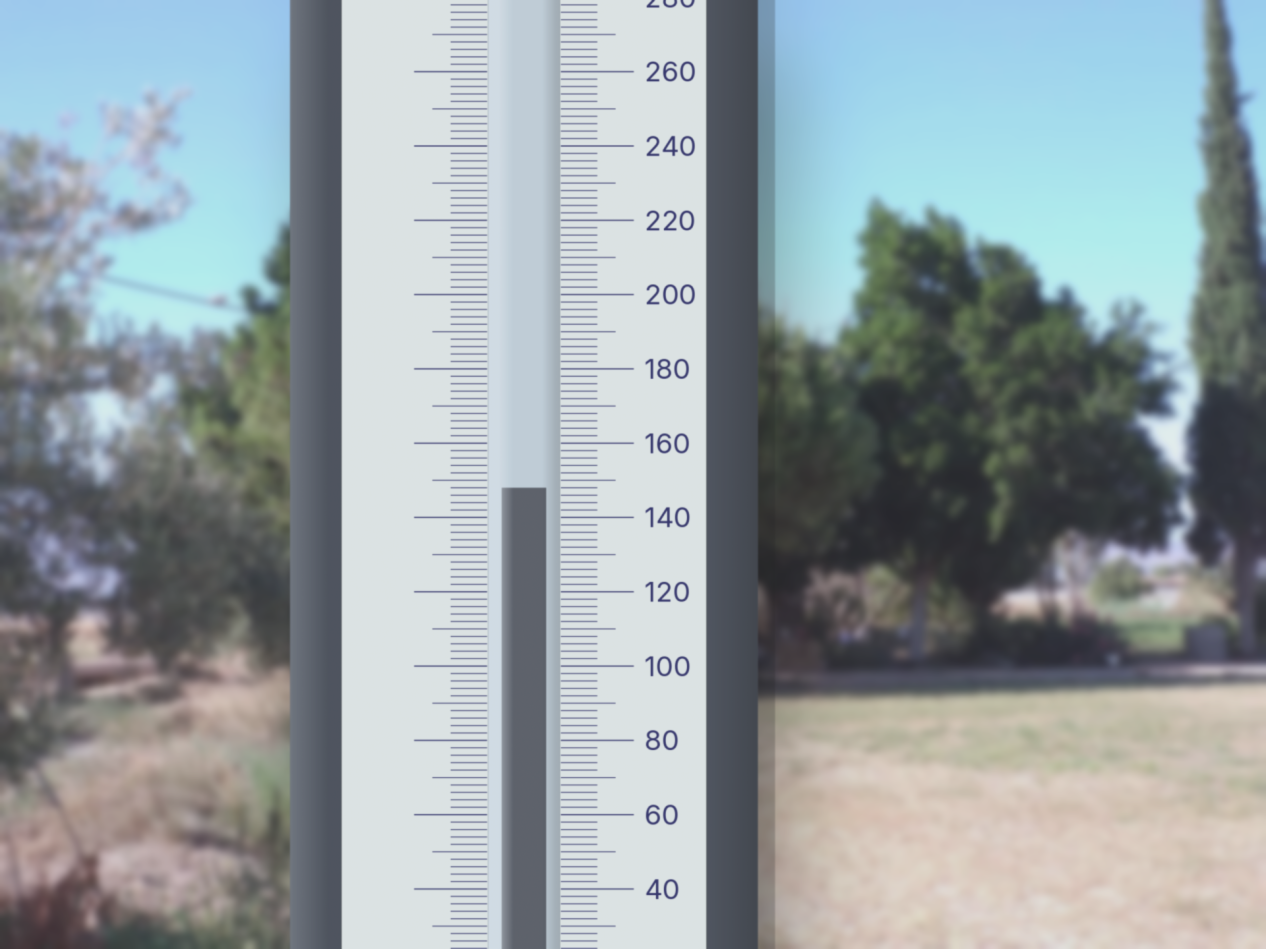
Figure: 148 mmHg
